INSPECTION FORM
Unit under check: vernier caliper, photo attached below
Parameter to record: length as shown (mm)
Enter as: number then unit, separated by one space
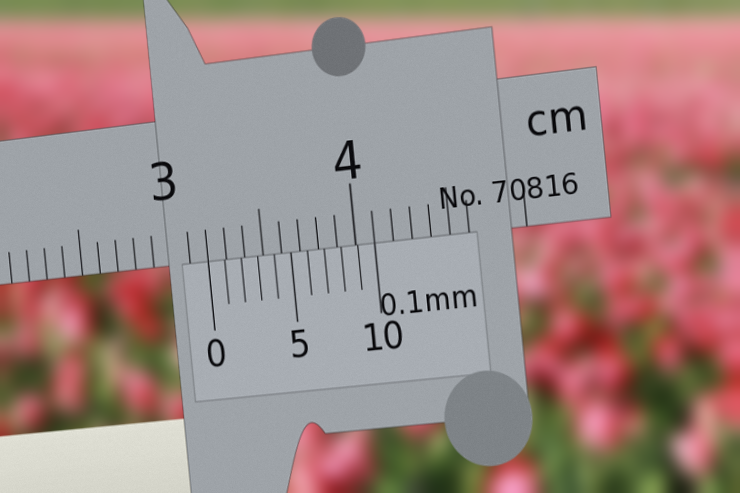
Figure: 32.0 mm
